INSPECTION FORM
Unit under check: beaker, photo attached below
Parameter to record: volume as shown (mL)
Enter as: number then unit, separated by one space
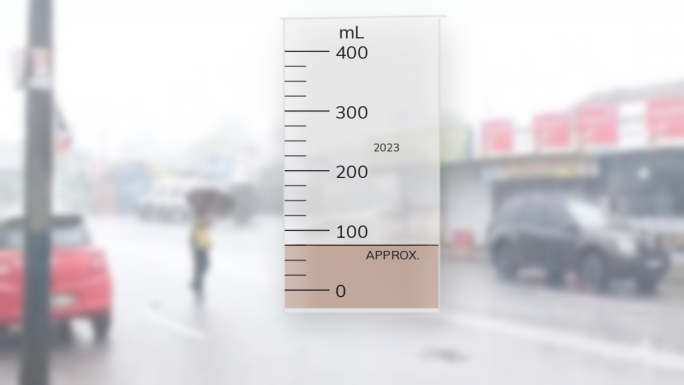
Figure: 75 mL
